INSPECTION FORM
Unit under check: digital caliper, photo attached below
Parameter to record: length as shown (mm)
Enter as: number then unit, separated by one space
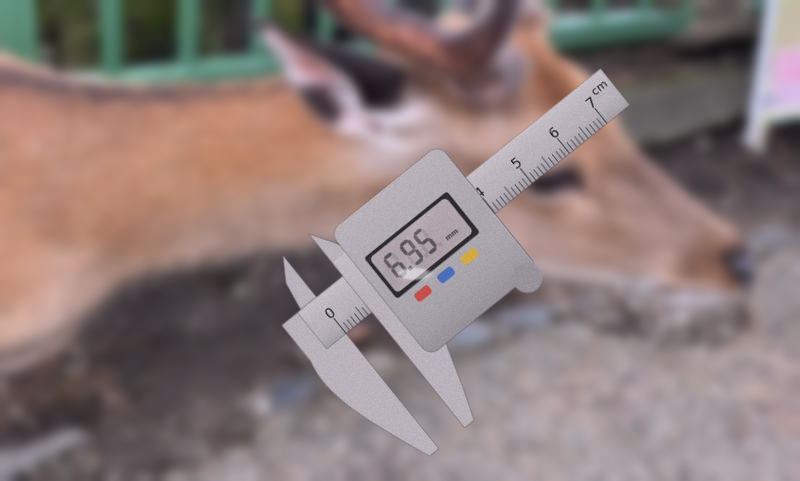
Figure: 6.95 mm
